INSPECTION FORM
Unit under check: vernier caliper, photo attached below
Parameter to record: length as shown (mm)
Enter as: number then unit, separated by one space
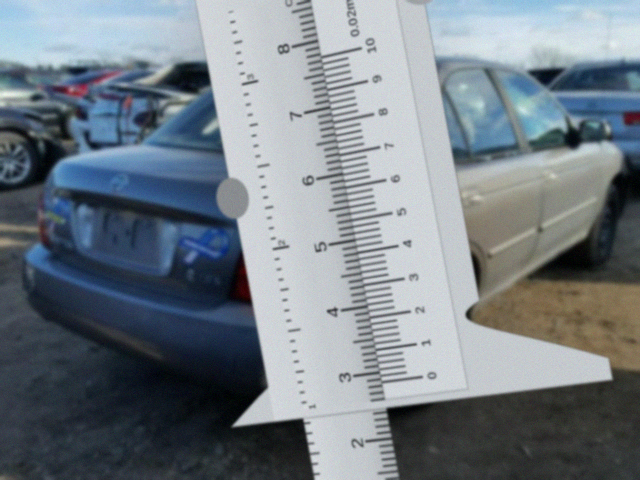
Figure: 28.5 mm
